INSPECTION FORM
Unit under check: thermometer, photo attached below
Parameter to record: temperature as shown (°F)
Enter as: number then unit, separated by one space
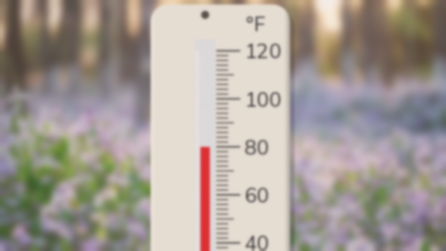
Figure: 80 °F
